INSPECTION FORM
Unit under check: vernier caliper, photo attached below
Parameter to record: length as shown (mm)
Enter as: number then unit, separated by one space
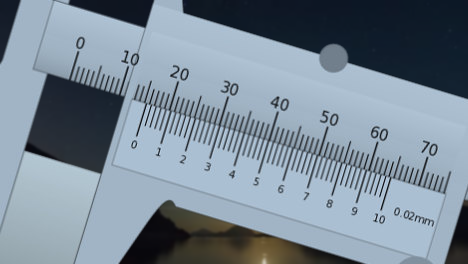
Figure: 15.4 mm
